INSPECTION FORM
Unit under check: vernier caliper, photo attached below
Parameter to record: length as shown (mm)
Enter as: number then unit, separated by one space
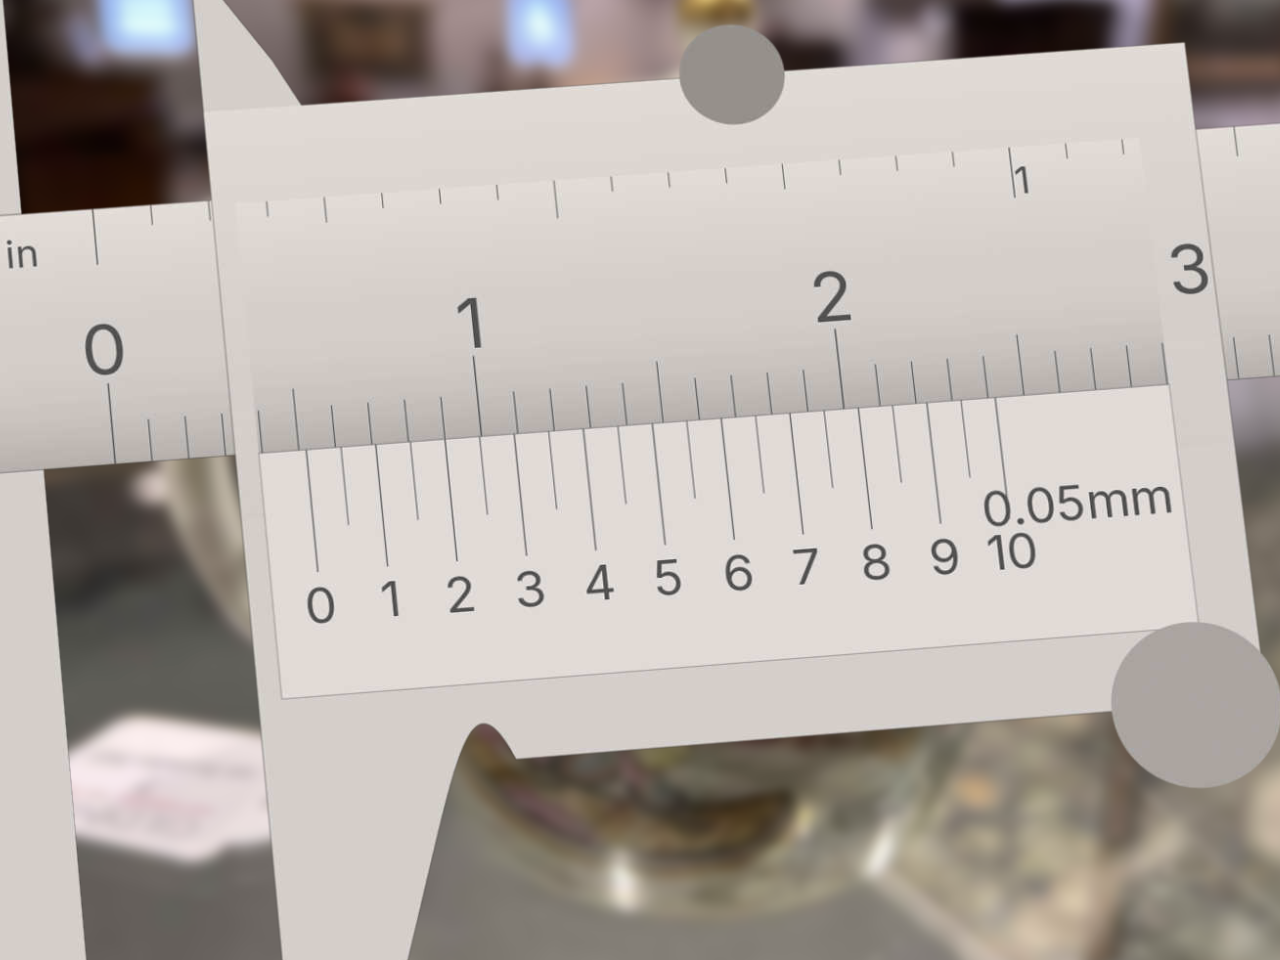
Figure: 5.20 mm
